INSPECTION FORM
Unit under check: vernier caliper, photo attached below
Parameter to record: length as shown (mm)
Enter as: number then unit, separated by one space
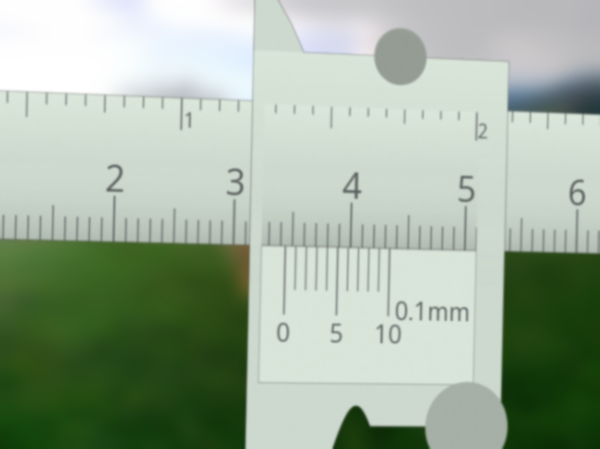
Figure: 34.4 mm
